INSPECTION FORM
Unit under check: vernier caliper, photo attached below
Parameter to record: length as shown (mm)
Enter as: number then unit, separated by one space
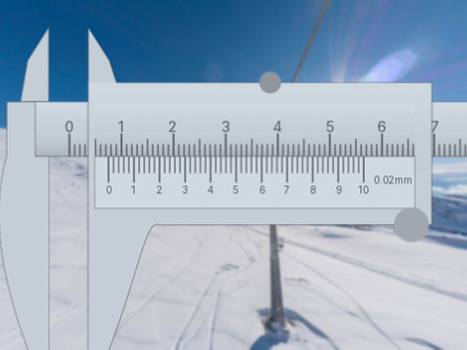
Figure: 7.5 mm
